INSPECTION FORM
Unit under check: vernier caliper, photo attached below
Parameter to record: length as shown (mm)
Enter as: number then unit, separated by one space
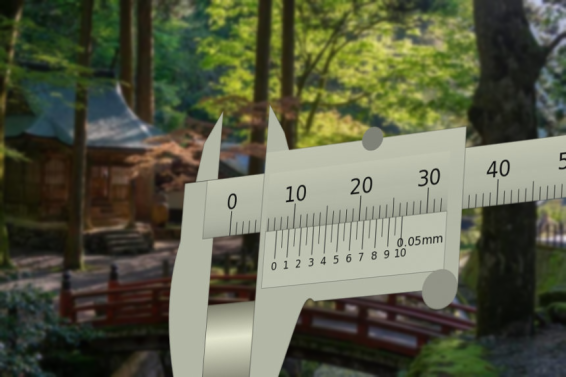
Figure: 7.4 mm
